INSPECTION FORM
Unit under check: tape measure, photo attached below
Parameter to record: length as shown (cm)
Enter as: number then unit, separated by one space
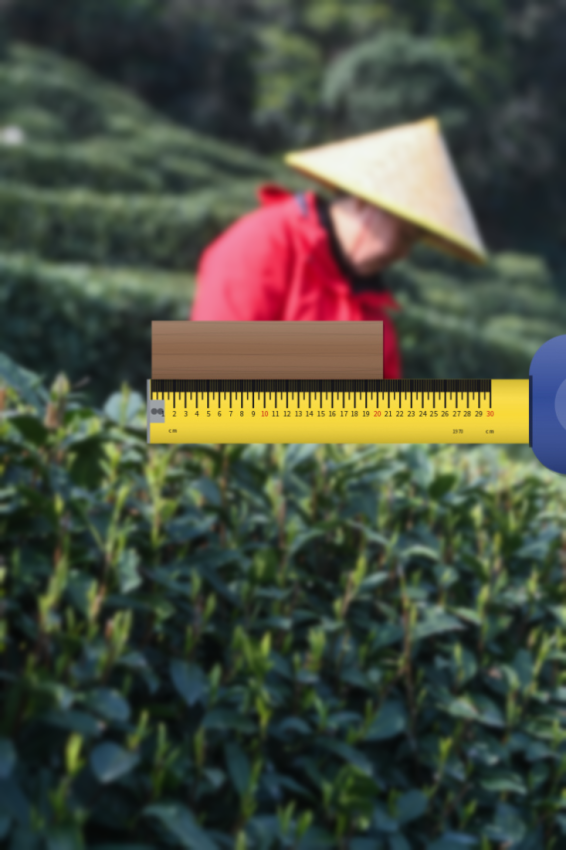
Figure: 20.5 cm
